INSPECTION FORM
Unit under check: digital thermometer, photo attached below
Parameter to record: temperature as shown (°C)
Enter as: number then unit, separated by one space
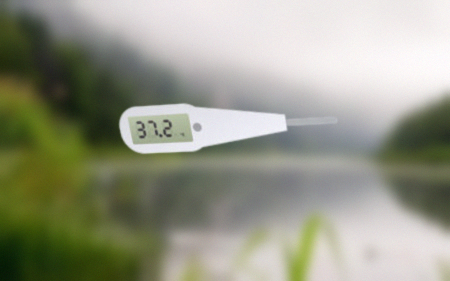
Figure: 37.2 °C
